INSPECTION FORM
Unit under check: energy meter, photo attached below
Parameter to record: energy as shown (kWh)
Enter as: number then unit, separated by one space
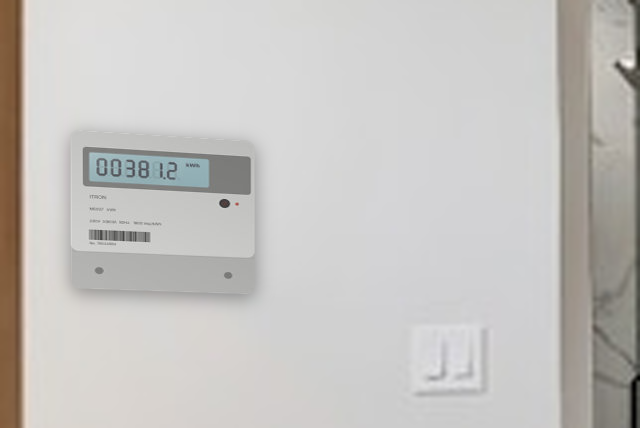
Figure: 381.2 kWh
